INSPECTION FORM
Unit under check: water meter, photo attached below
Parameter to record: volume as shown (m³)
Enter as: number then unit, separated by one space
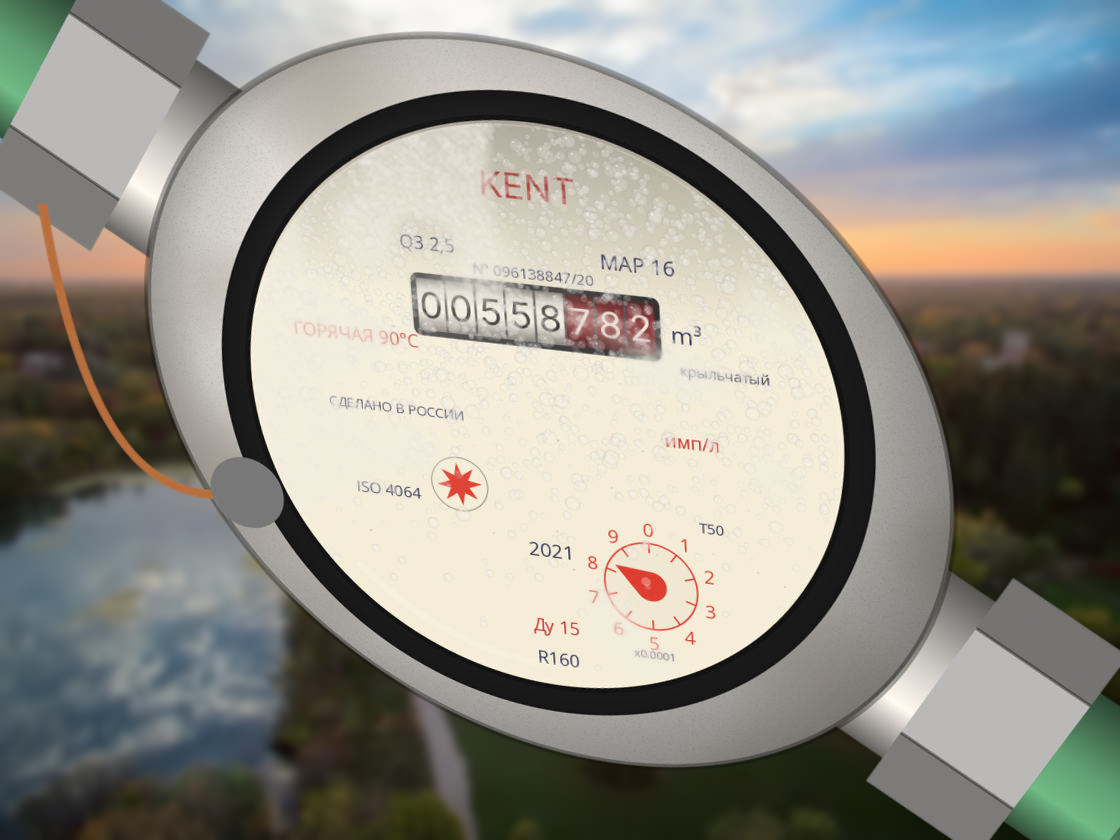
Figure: 558.7828 m³
